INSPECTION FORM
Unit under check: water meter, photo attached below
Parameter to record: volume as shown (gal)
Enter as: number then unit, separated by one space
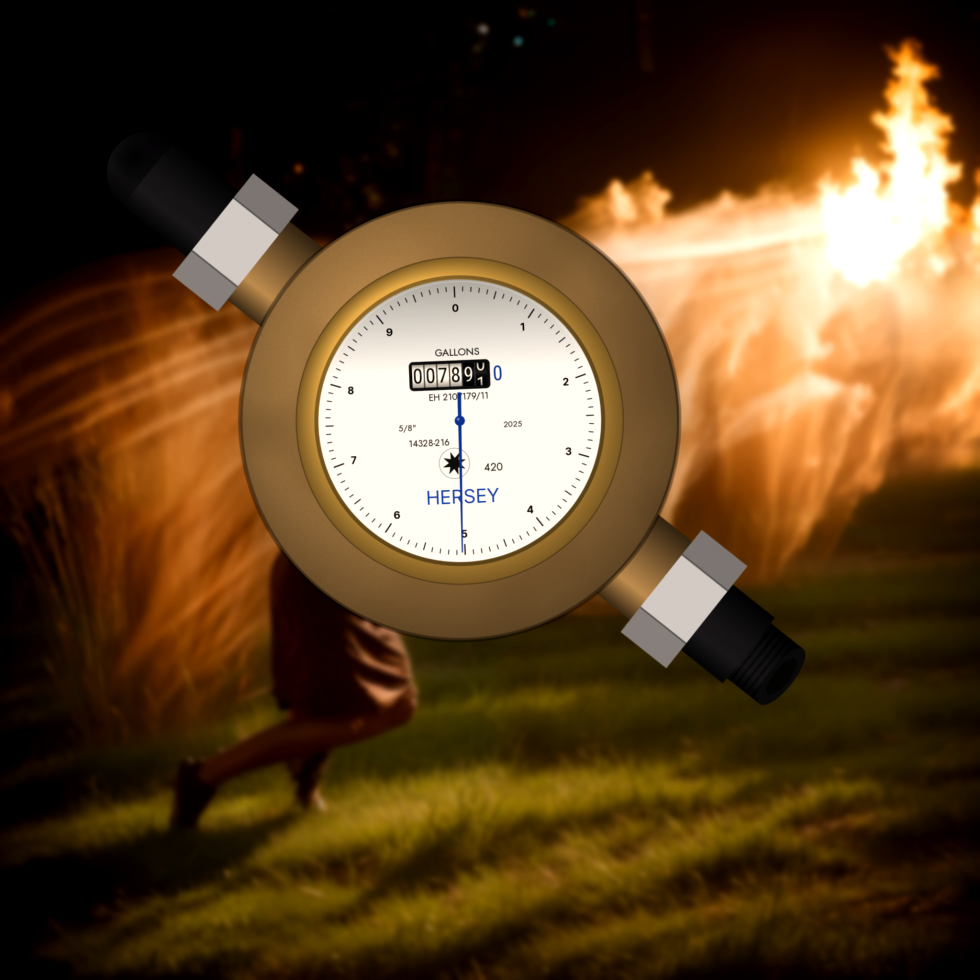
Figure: 78905.0 gal
